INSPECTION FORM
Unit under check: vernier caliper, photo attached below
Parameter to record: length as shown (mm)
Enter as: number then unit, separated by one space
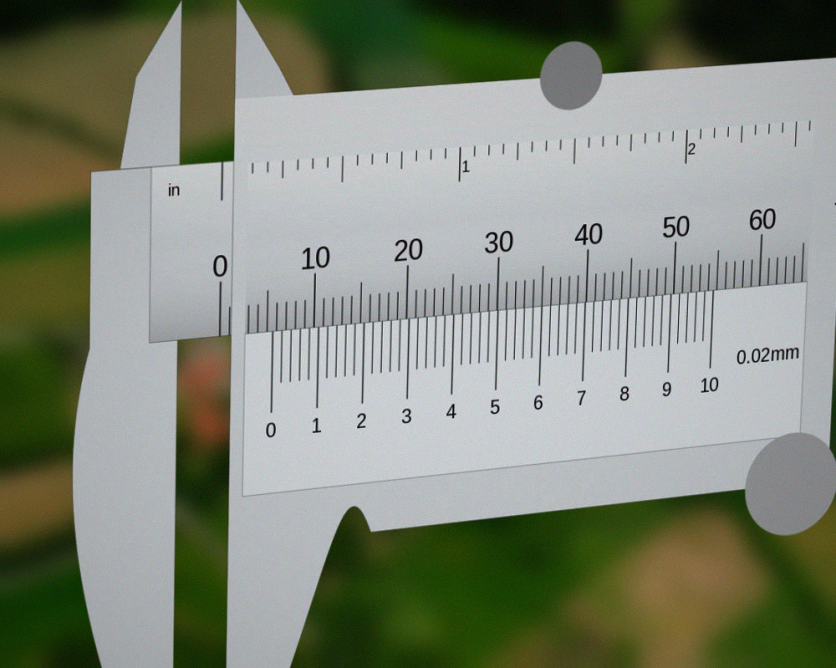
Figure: 5.6 mm
